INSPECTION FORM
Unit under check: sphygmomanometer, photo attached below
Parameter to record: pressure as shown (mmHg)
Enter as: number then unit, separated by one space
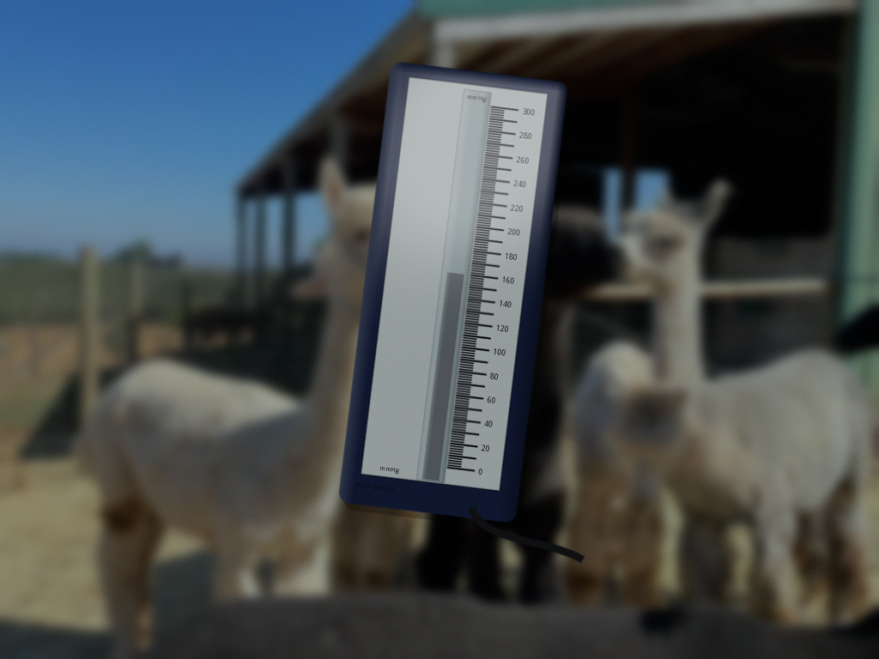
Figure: 160 mmHg
